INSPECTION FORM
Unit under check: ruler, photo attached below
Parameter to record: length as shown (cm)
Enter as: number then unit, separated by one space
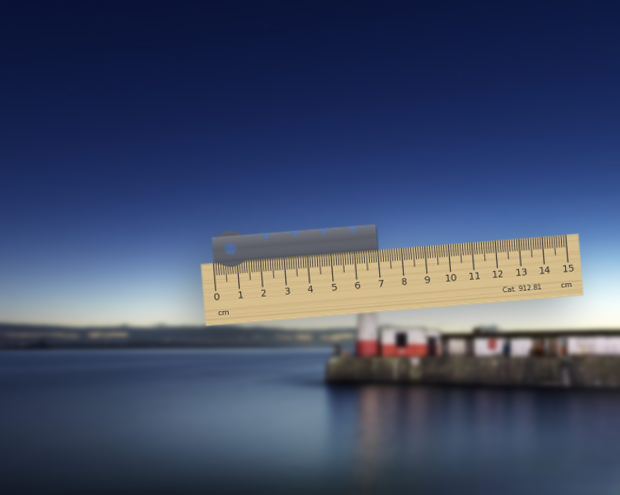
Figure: 7 cm
